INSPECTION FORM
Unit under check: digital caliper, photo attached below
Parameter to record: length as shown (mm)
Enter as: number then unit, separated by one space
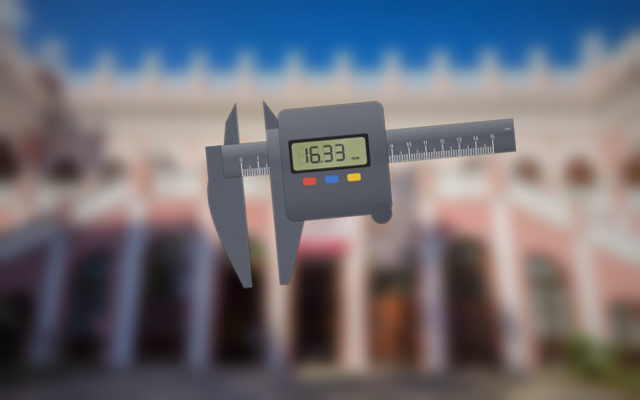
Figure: 16.33 mm
